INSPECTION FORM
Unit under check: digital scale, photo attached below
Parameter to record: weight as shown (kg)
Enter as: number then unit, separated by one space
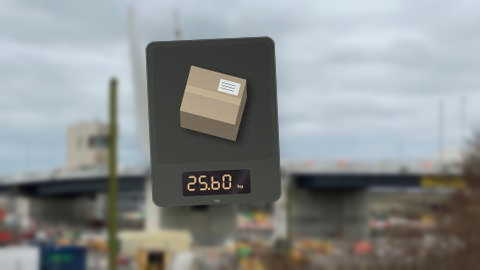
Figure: 25.60 kg
